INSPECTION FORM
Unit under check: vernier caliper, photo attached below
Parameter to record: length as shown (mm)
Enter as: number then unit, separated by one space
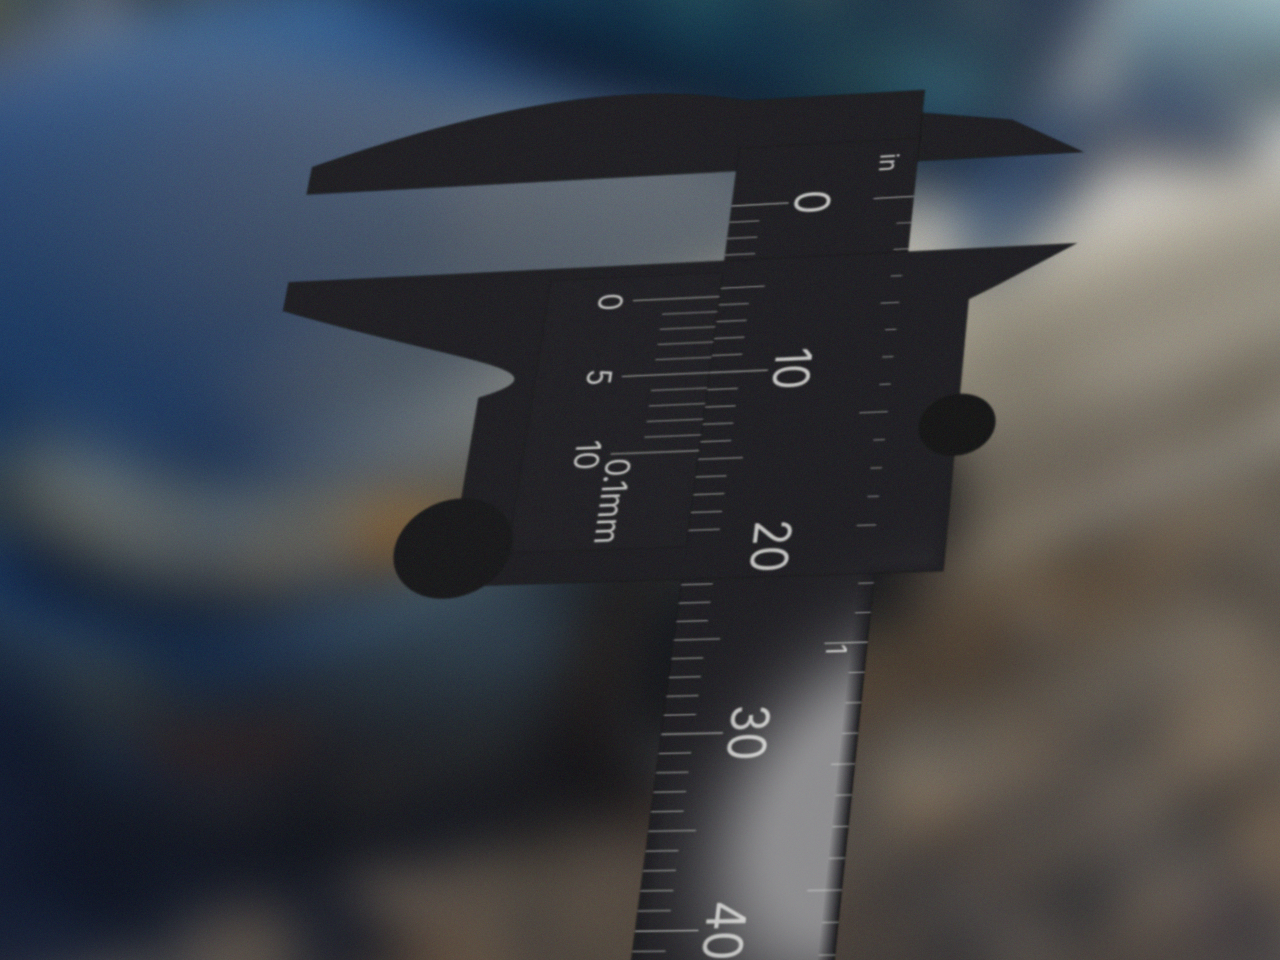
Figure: 5.5 mm
